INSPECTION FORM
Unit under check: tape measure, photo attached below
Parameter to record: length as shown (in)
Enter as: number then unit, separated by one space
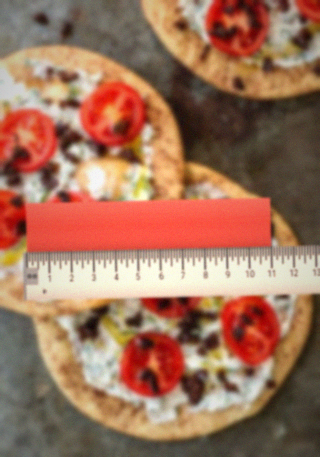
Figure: 11 in
